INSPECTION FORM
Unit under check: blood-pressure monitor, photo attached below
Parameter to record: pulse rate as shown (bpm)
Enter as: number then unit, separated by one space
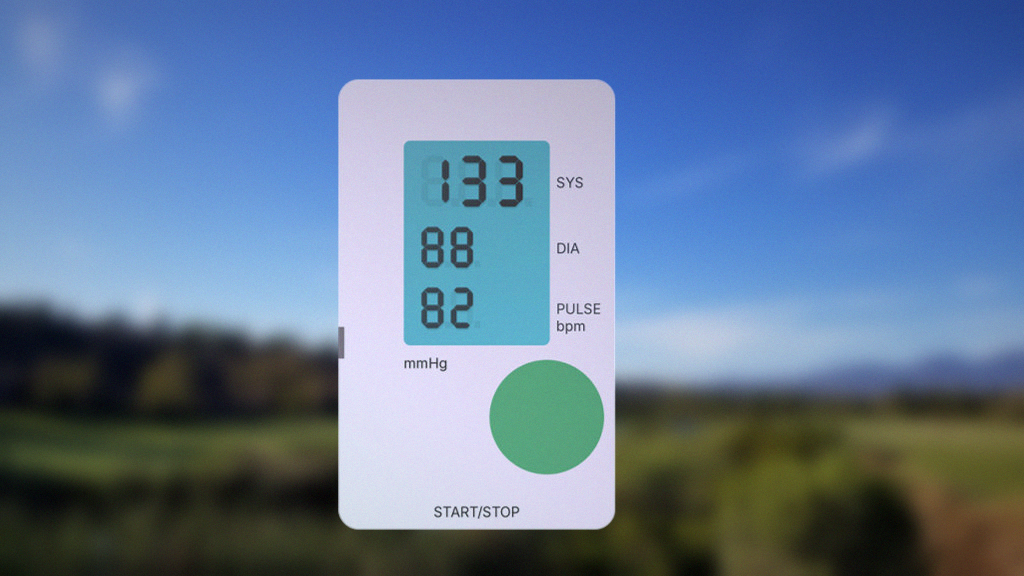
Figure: 82 bpm
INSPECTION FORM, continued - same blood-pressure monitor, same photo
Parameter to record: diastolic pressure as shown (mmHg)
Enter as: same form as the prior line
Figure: 88 mmHg
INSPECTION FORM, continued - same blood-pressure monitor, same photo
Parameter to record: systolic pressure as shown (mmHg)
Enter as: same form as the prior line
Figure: 133 mmHg
